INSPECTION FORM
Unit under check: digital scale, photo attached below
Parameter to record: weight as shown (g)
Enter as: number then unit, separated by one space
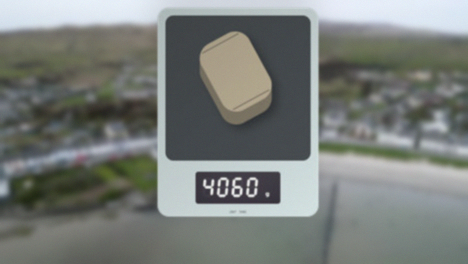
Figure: 4060 g
